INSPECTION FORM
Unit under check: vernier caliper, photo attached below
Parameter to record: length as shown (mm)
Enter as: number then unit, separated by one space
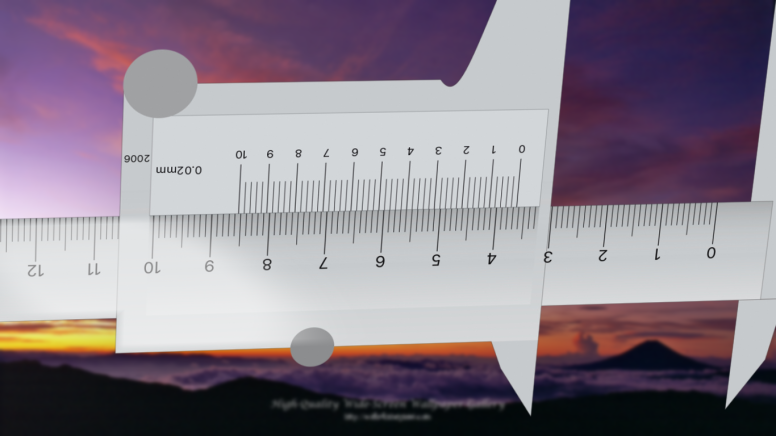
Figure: 36.4 mm
